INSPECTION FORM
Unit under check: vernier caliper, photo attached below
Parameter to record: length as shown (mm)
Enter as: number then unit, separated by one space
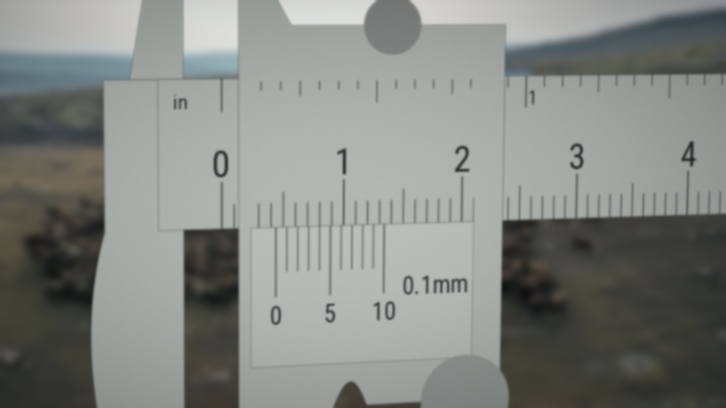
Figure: 4.4 mm
